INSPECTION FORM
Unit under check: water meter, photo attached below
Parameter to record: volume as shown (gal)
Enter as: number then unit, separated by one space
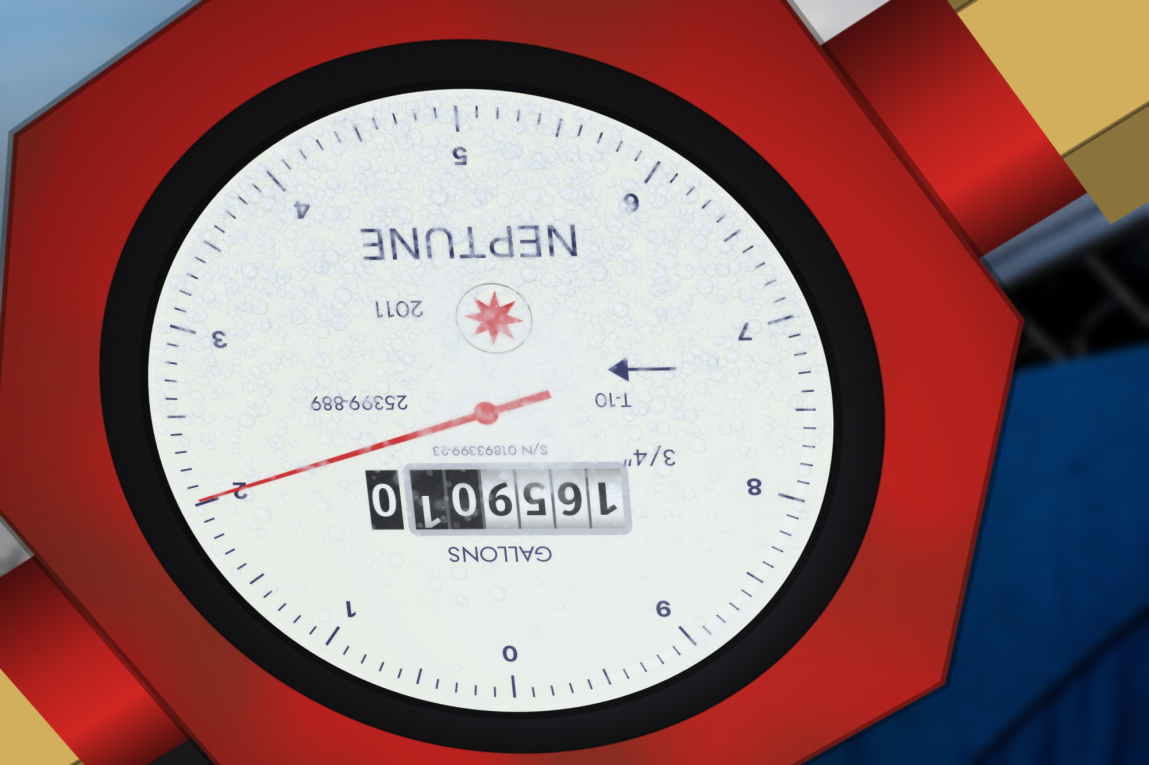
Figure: 1659012.0 gal
